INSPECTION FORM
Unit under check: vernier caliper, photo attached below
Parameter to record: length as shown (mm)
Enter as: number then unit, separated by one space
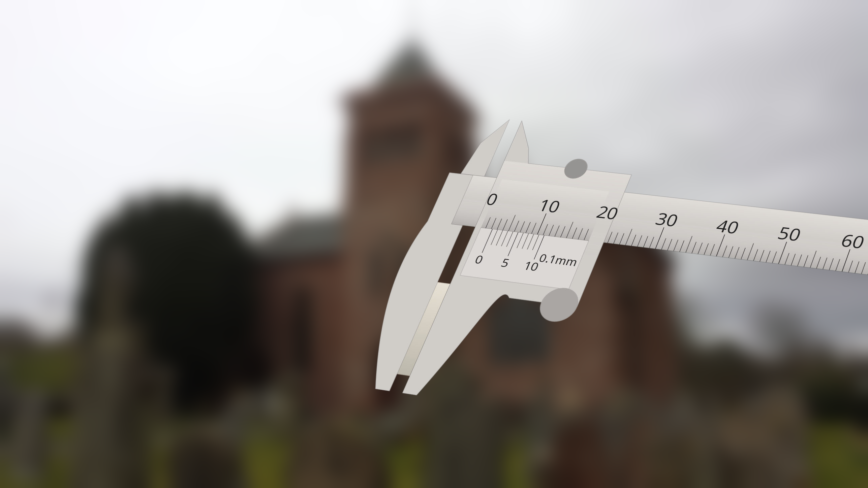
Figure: 2.2 mm
